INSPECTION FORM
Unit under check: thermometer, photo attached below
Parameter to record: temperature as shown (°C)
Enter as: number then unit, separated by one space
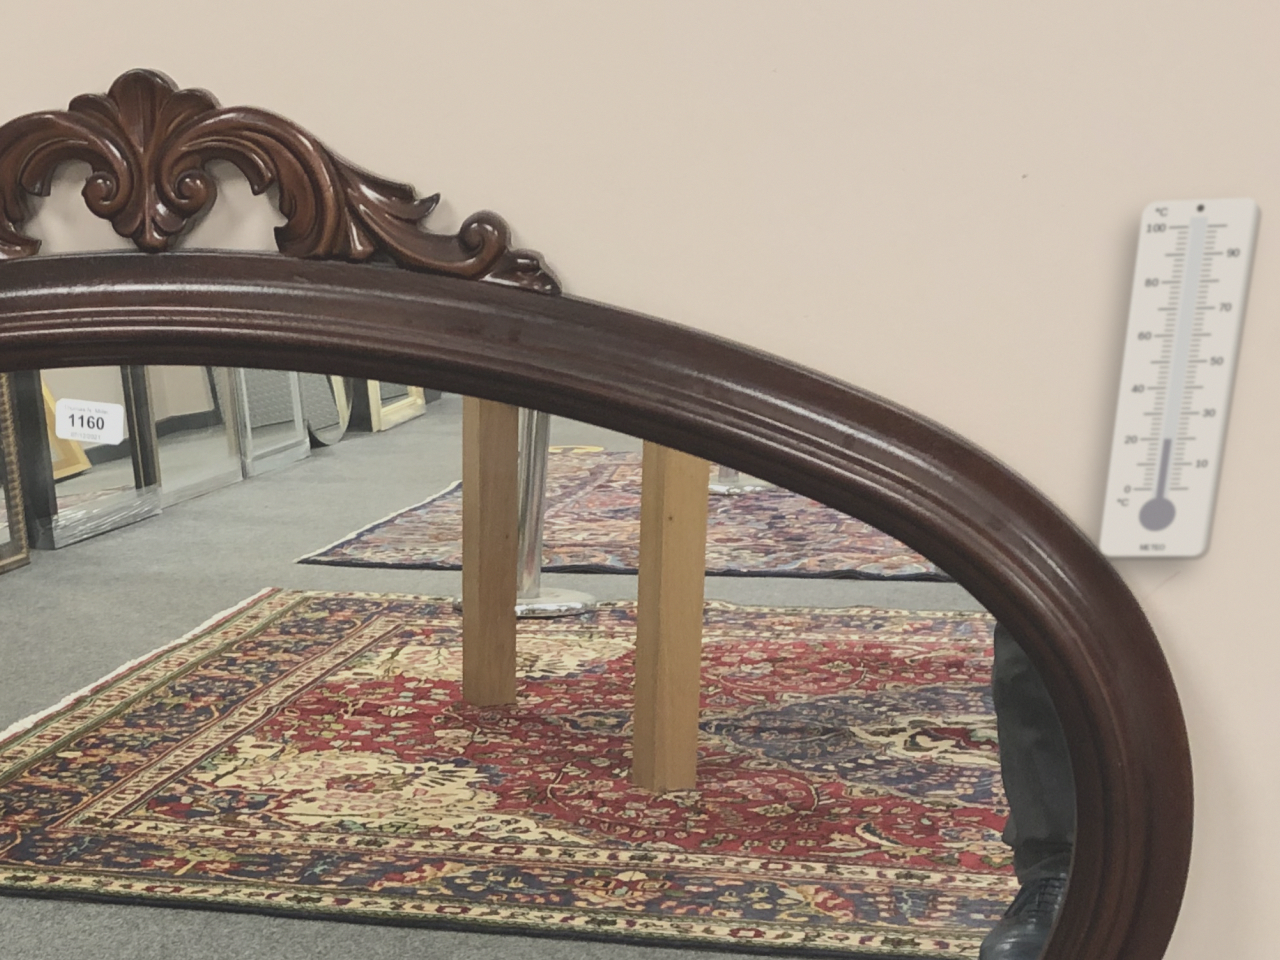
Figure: 20 °C
